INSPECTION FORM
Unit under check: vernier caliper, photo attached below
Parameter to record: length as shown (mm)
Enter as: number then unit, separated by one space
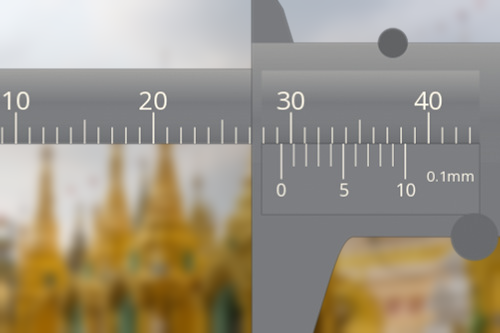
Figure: 29.3 mm
